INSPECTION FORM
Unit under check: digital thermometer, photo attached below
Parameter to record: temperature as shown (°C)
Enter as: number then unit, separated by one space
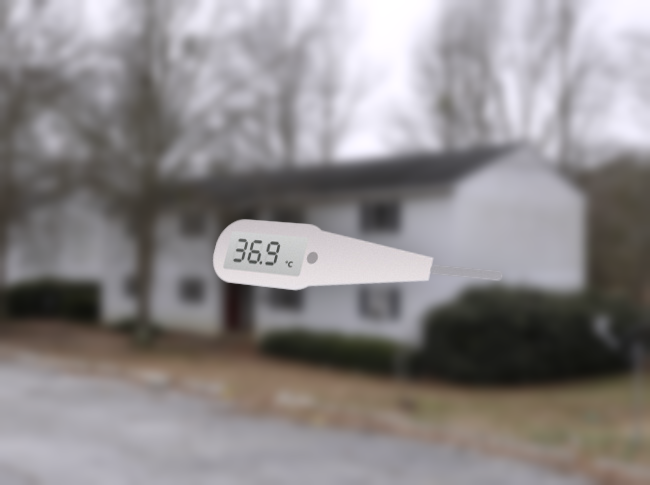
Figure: 36.9 °C
